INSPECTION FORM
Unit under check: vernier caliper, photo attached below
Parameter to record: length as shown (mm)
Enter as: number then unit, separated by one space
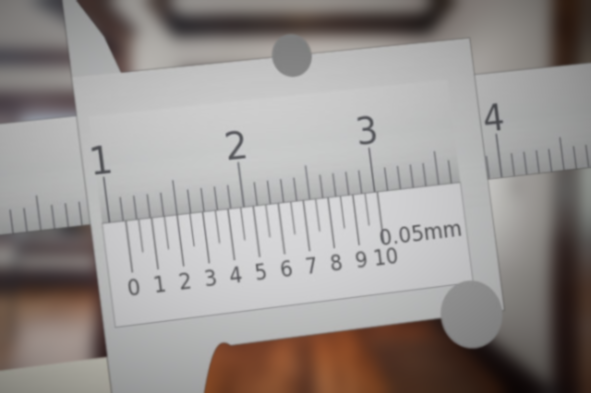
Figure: 11.2 mm
